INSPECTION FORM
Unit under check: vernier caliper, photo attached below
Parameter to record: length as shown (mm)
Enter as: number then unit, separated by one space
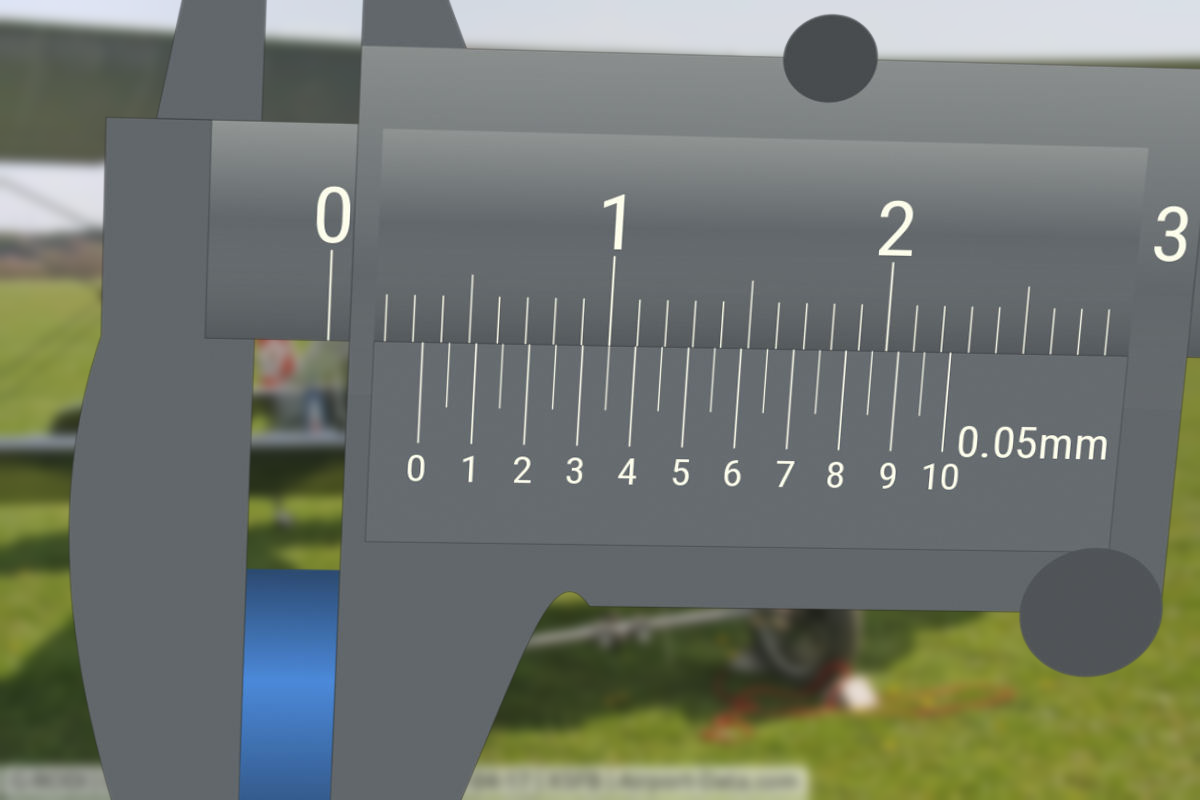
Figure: 3.35 mm
